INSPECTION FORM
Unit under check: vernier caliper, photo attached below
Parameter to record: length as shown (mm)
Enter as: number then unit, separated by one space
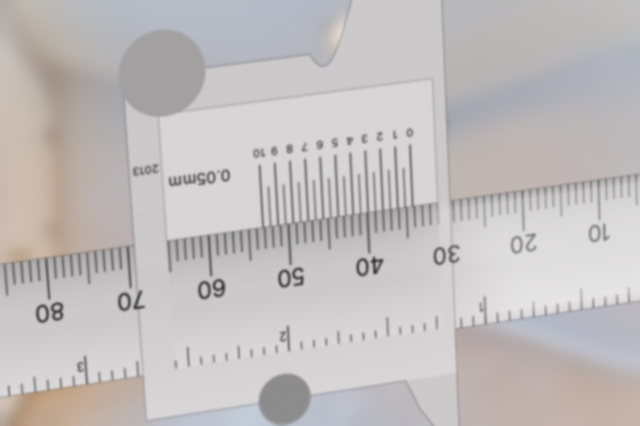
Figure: 34.2 mm
